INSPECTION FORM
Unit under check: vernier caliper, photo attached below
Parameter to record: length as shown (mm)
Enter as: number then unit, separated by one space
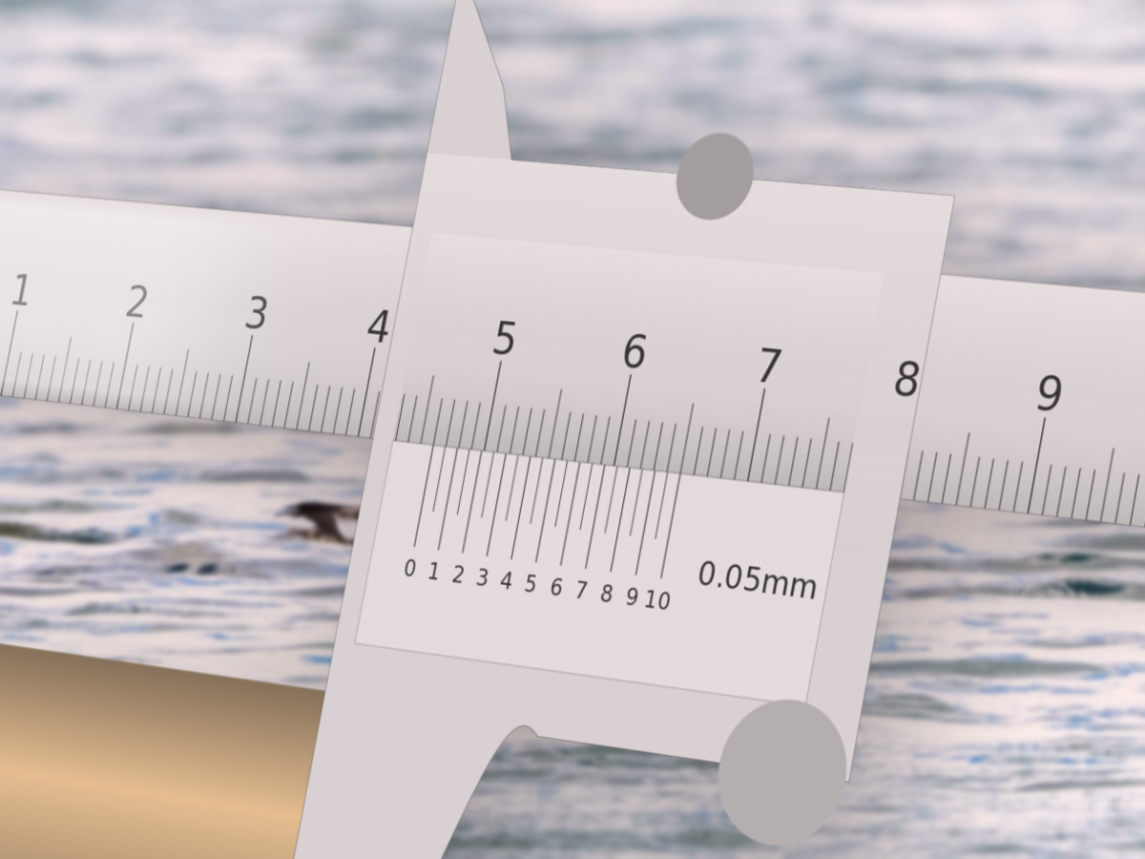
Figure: 46.0 mm
